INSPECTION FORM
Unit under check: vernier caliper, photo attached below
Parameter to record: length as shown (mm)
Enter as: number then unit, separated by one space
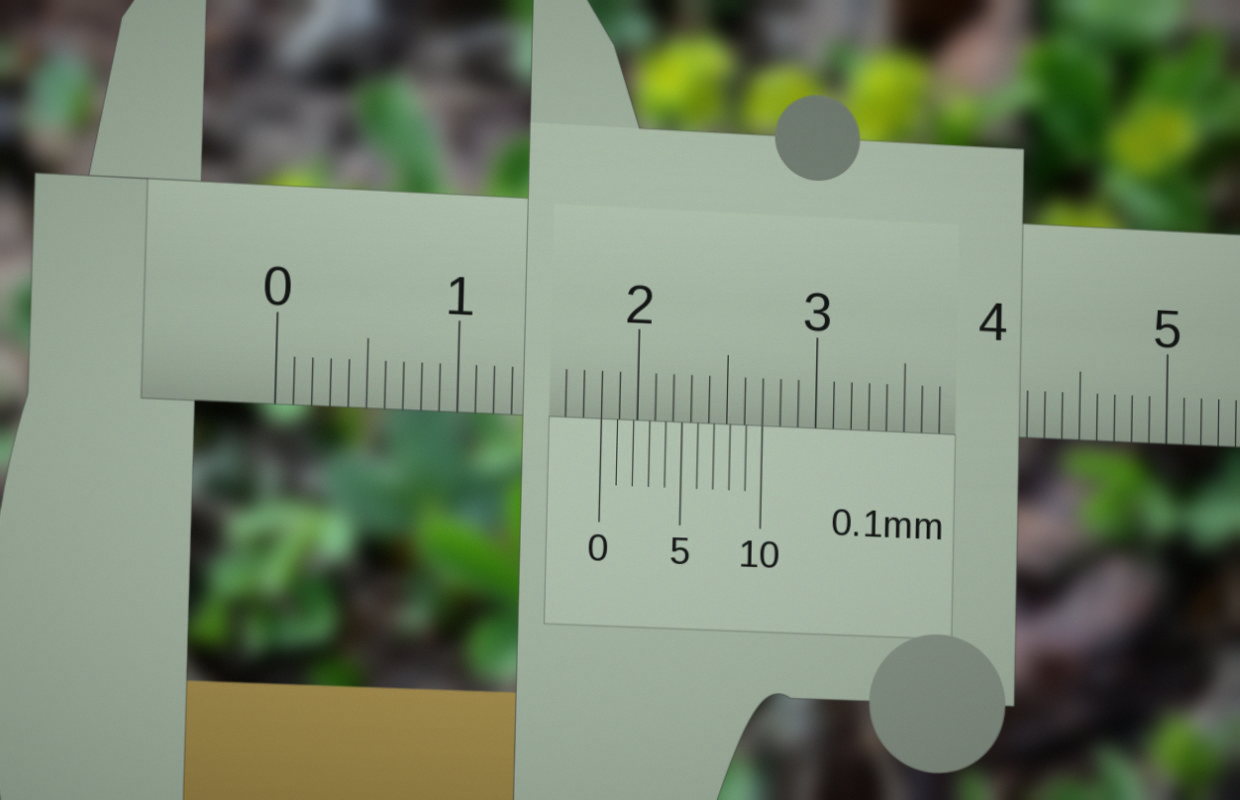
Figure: 18.0 mm
